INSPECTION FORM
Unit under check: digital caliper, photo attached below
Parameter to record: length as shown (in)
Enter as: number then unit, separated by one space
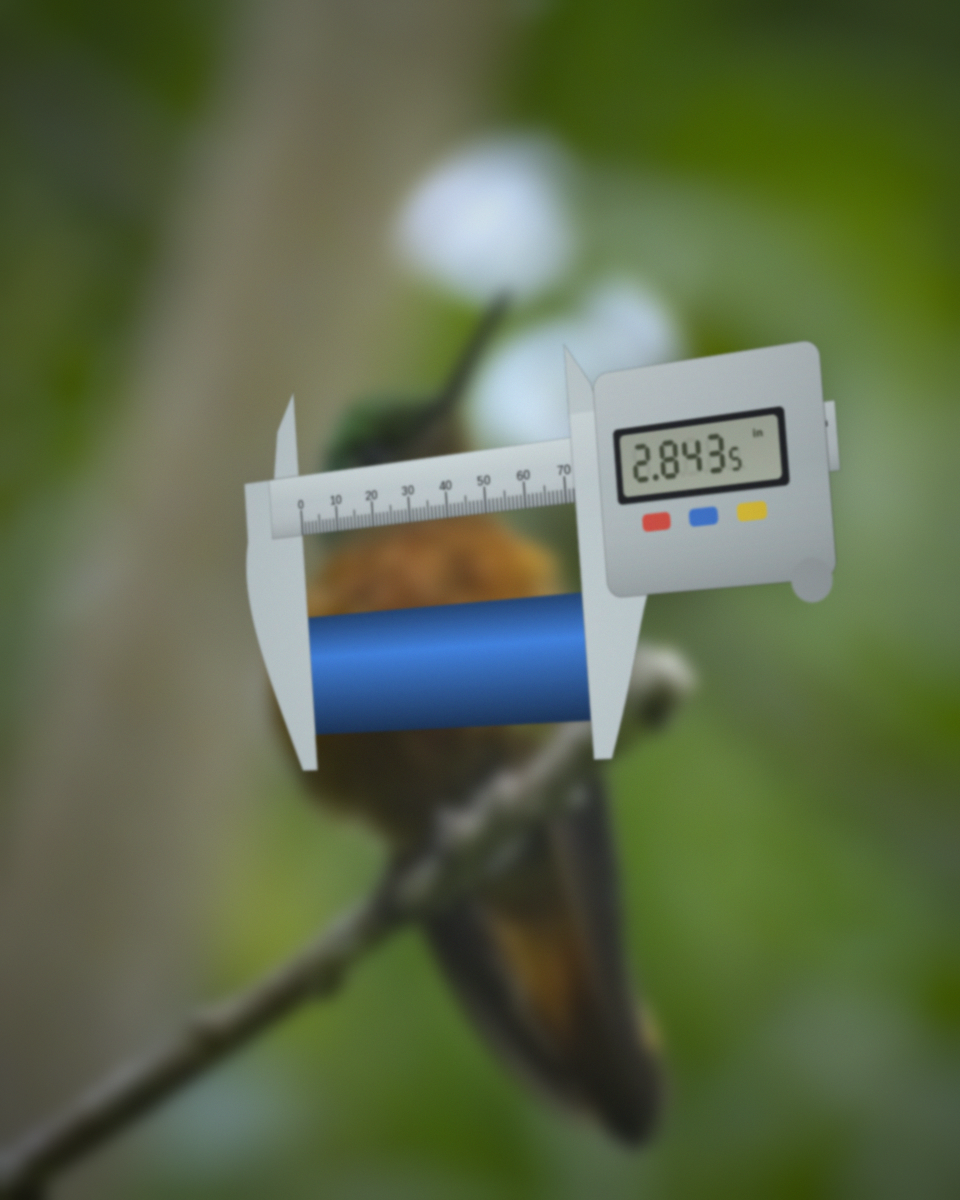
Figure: 2.8435 in
